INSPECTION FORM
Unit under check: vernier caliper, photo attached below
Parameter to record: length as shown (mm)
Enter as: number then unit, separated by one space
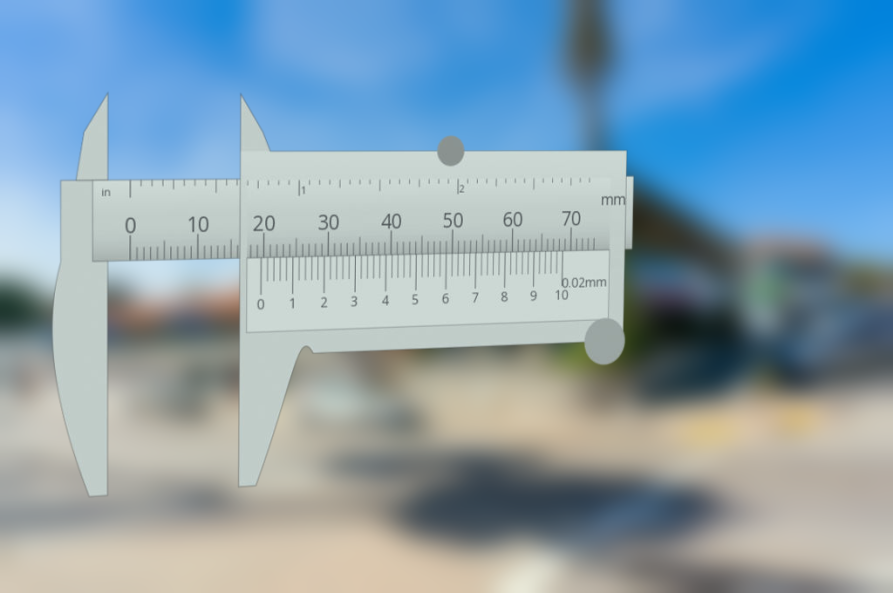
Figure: 19.6 mm
